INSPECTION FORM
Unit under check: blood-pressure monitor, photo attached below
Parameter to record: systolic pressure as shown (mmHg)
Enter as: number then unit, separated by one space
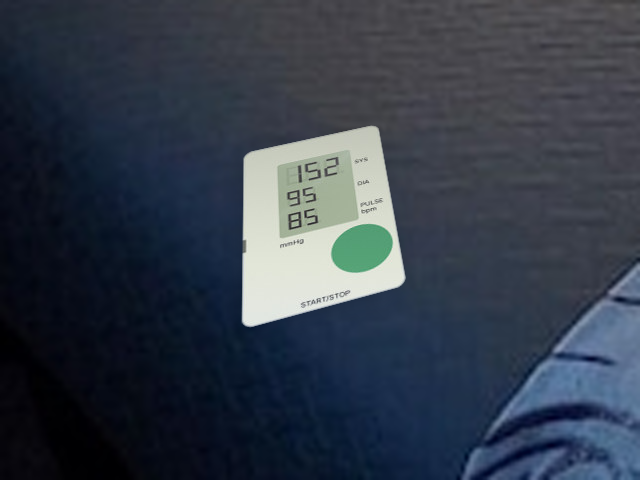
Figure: 152 mmHg
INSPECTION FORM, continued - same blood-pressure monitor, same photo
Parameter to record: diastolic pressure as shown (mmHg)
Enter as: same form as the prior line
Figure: 95 mmHg
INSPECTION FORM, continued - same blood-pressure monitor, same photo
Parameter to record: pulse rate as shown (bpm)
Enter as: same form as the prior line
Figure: 85 bpm
